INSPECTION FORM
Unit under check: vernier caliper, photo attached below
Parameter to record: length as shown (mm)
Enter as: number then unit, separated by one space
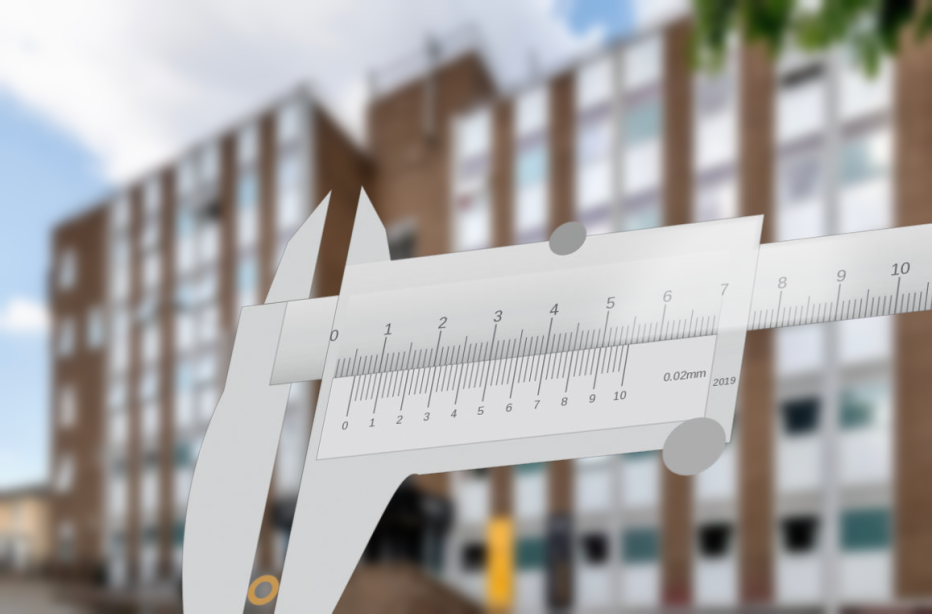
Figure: 5.6 mm
